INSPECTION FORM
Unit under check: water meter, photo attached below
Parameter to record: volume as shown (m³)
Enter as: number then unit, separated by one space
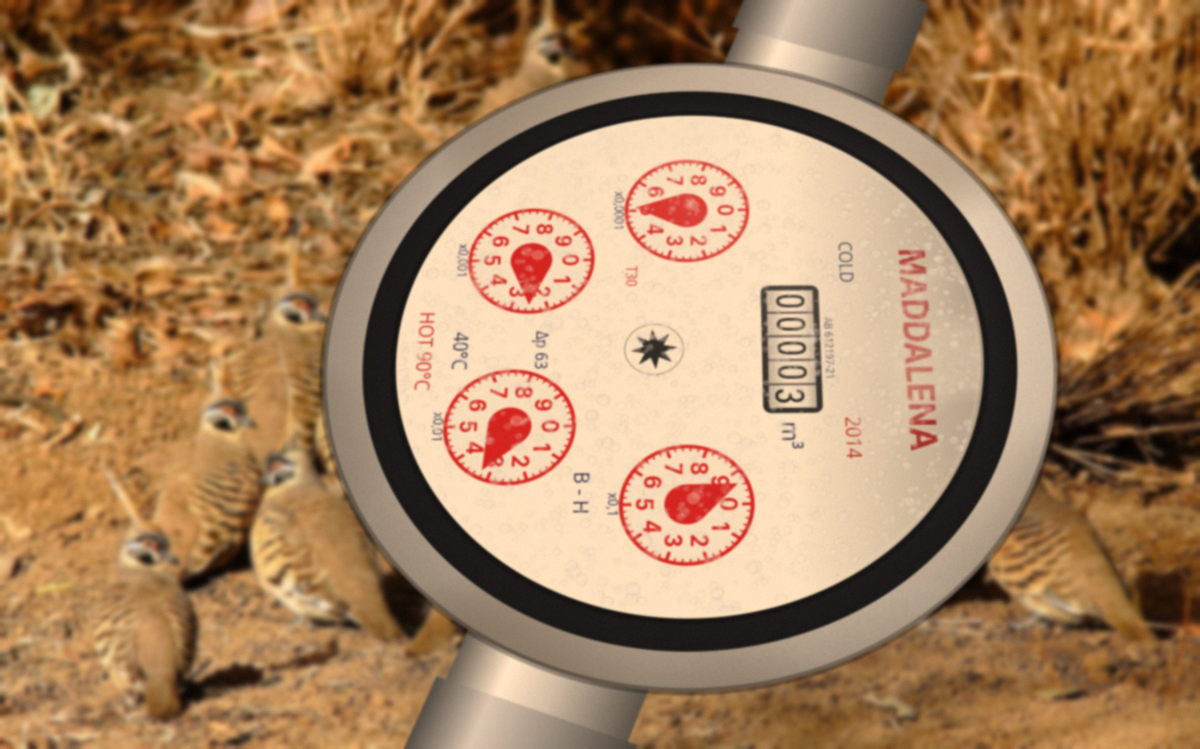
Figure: 2.9325 m³
